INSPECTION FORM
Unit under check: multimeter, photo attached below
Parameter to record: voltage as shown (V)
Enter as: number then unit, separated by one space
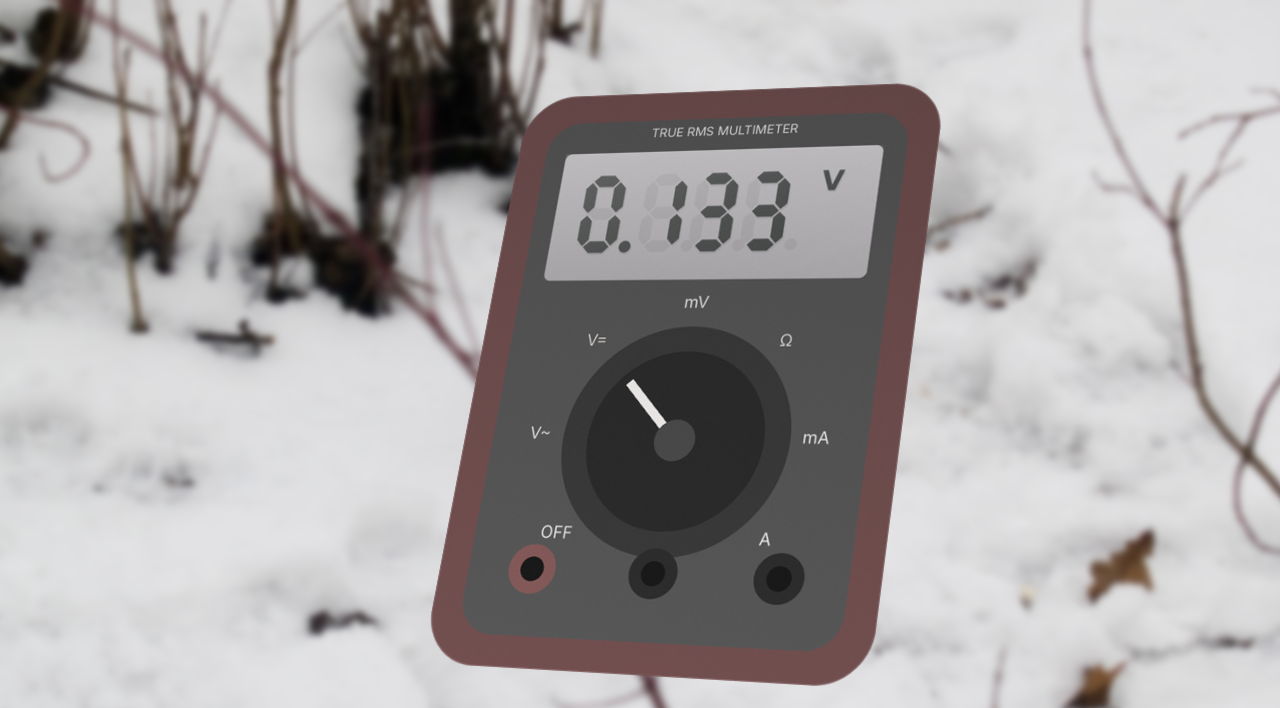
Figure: 0.133 V
